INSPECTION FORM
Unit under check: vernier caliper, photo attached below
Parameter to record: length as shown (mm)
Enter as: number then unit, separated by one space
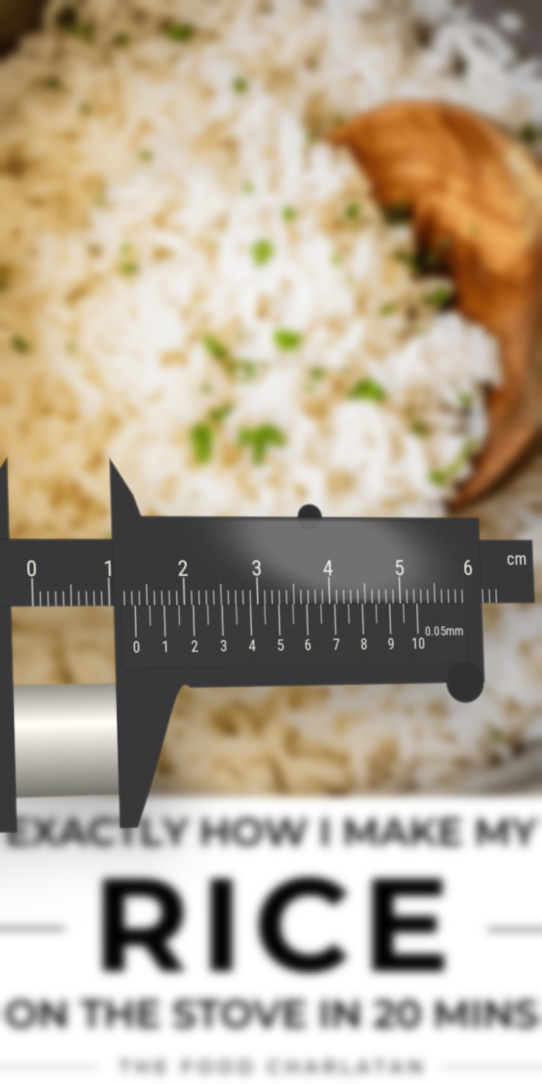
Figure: 13.4 mm
